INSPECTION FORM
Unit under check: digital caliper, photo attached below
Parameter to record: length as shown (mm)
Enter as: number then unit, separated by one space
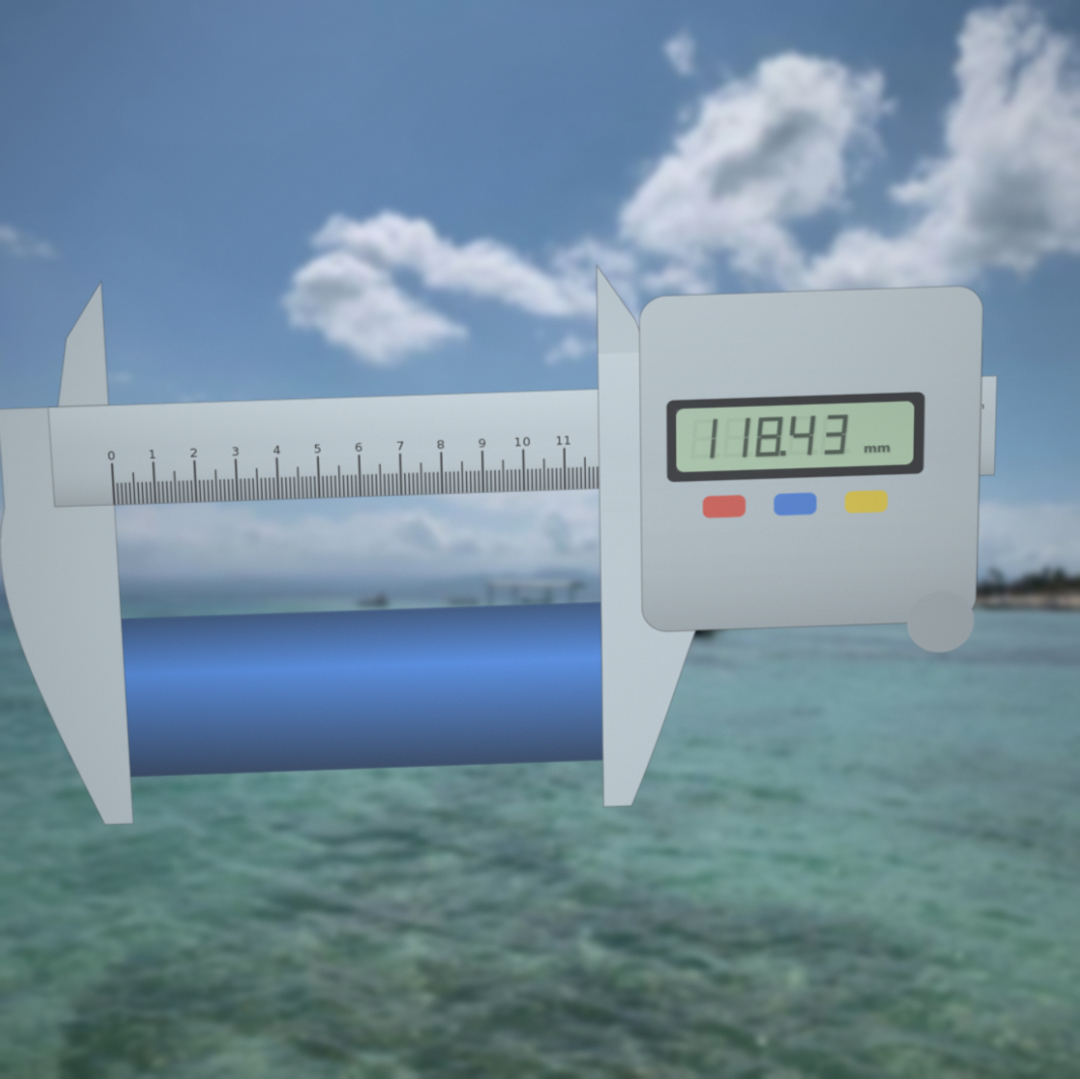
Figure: 118.43 mm
